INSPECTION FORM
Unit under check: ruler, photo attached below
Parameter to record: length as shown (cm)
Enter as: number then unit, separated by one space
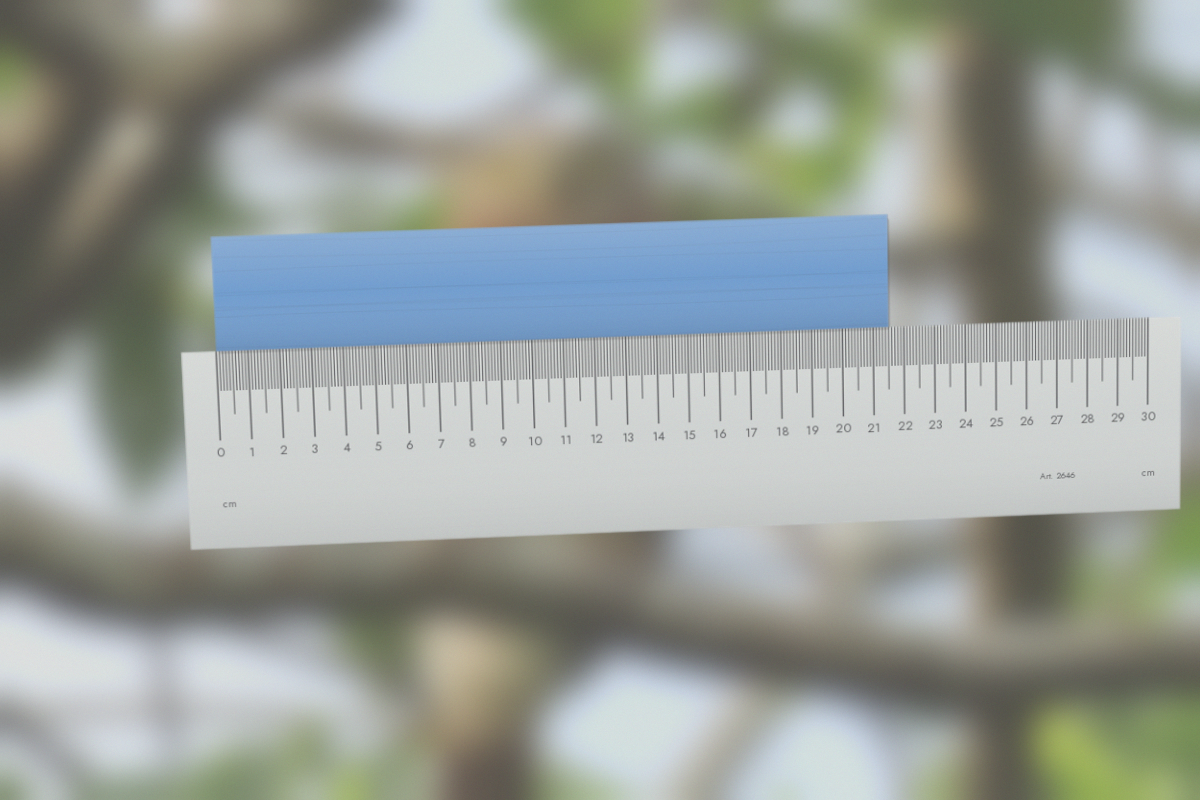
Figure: 21.5 cm
